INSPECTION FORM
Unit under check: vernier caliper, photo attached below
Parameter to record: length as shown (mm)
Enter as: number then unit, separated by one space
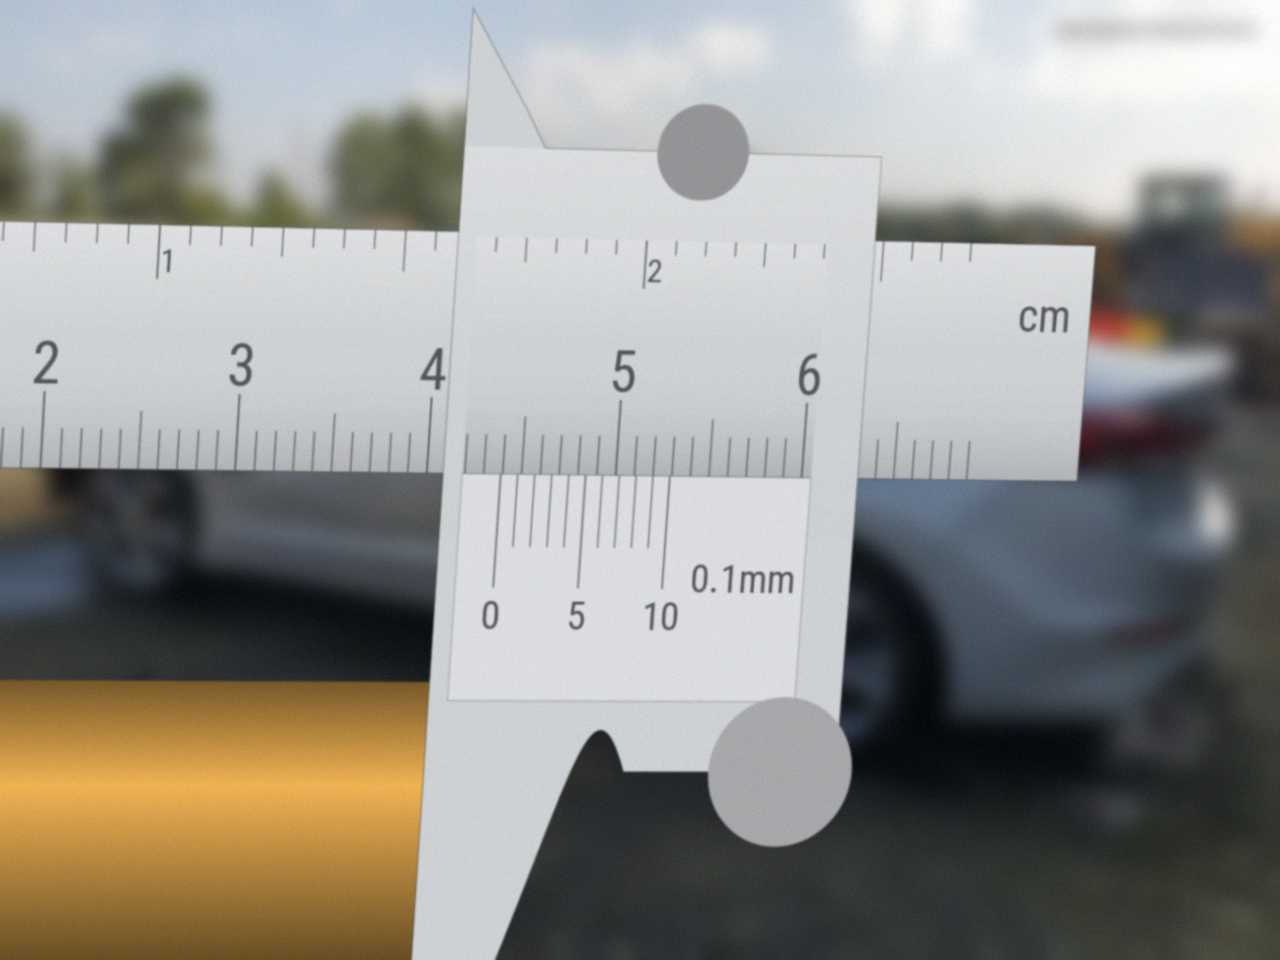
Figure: 43.9 mm
